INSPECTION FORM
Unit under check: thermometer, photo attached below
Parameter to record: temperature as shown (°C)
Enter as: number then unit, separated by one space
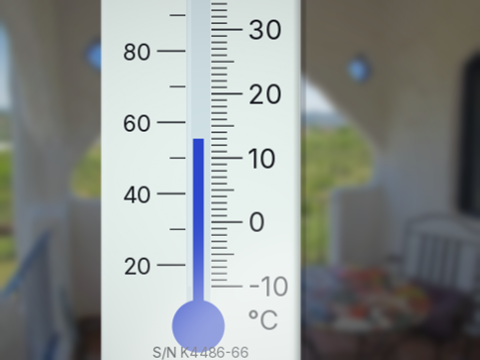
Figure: 13 °C
